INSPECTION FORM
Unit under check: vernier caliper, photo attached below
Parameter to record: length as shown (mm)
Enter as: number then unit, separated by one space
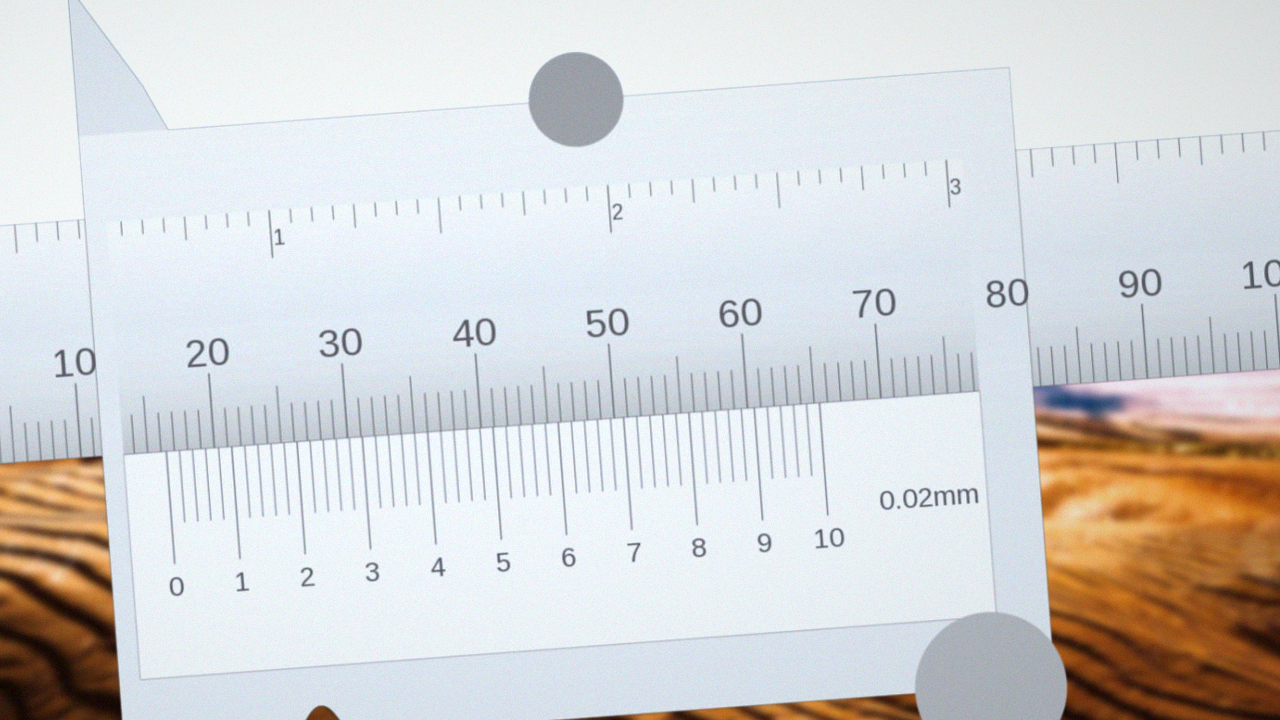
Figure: 16.4 mm
